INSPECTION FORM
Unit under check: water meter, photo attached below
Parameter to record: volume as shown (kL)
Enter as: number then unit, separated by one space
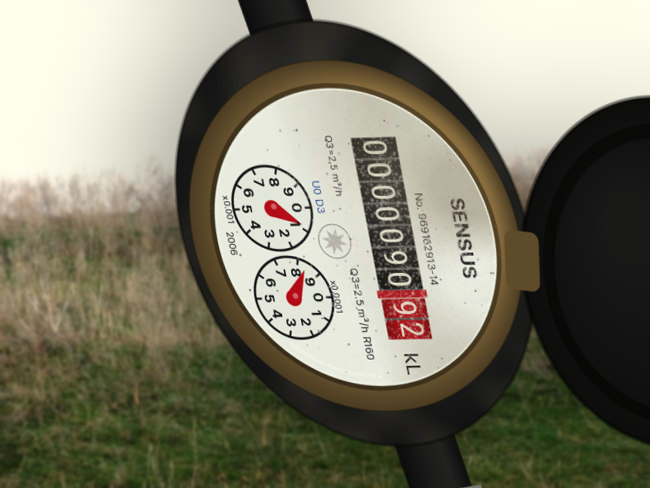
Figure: 90.9208 kL
